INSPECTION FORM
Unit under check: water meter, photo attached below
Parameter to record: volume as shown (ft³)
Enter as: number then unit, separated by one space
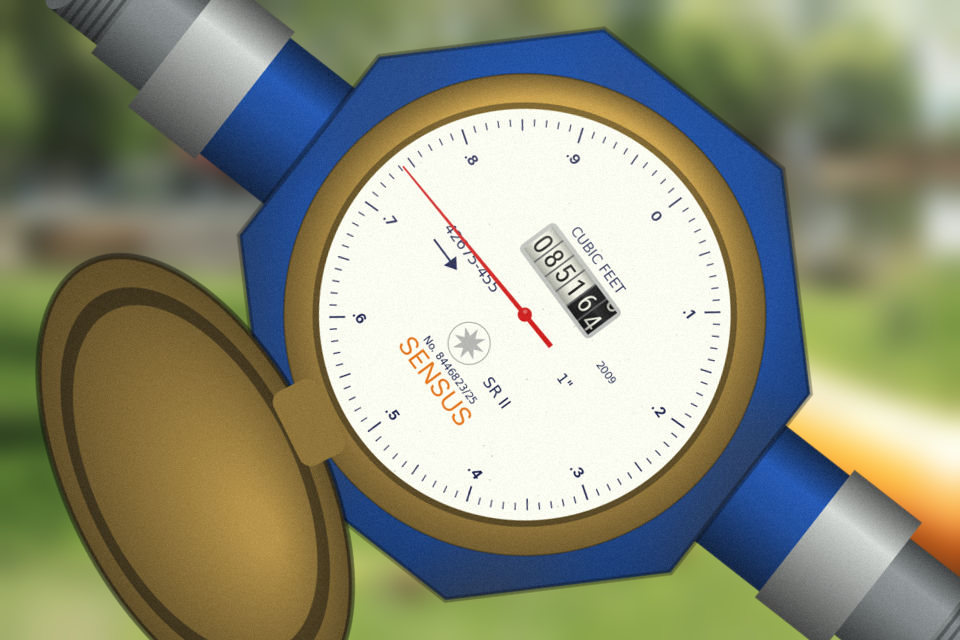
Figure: 85163.74 ft³
